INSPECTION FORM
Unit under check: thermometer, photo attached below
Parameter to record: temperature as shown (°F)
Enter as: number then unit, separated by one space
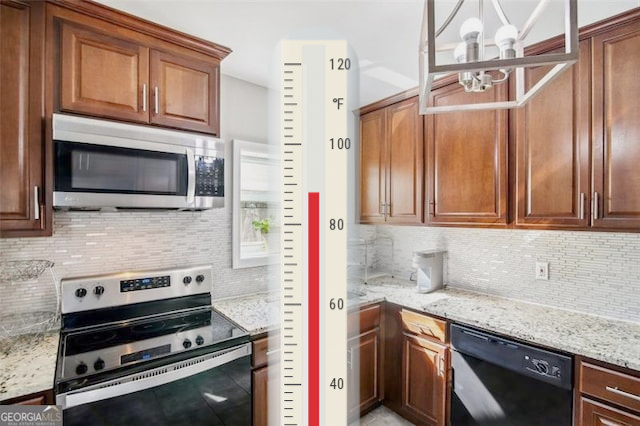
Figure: 88 °F
